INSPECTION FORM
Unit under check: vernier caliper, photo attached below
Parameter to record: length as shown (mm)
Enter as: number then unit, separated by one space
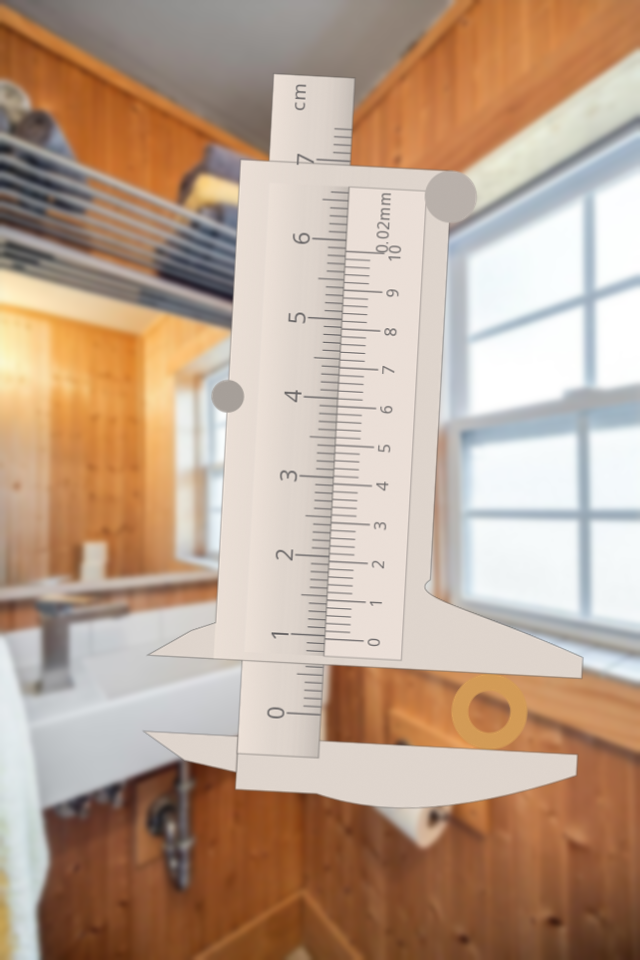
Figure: 9.6 mm
